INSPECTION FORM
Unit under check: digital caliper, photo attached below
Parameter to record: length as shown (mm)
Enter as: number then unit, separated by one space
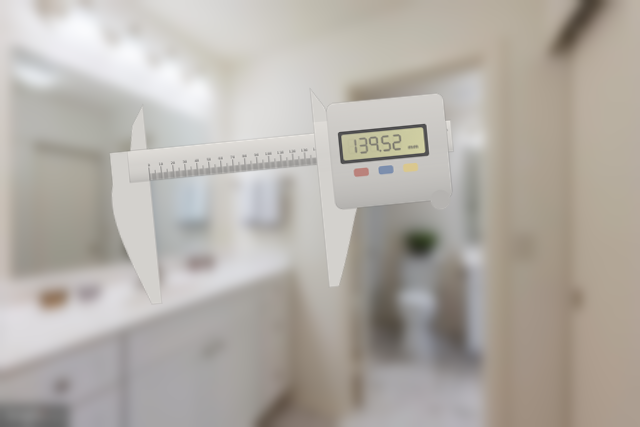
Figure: 139.52 mm
